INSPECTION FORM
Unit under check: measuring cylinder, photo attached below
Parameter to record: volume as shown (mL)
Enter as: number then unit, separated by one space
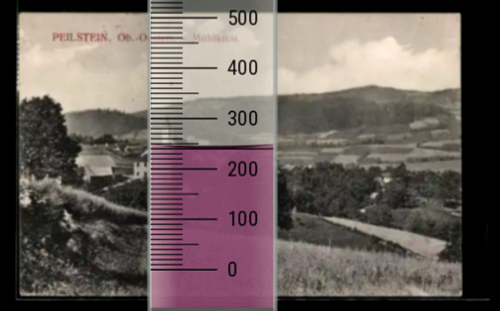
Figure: 240 mL
